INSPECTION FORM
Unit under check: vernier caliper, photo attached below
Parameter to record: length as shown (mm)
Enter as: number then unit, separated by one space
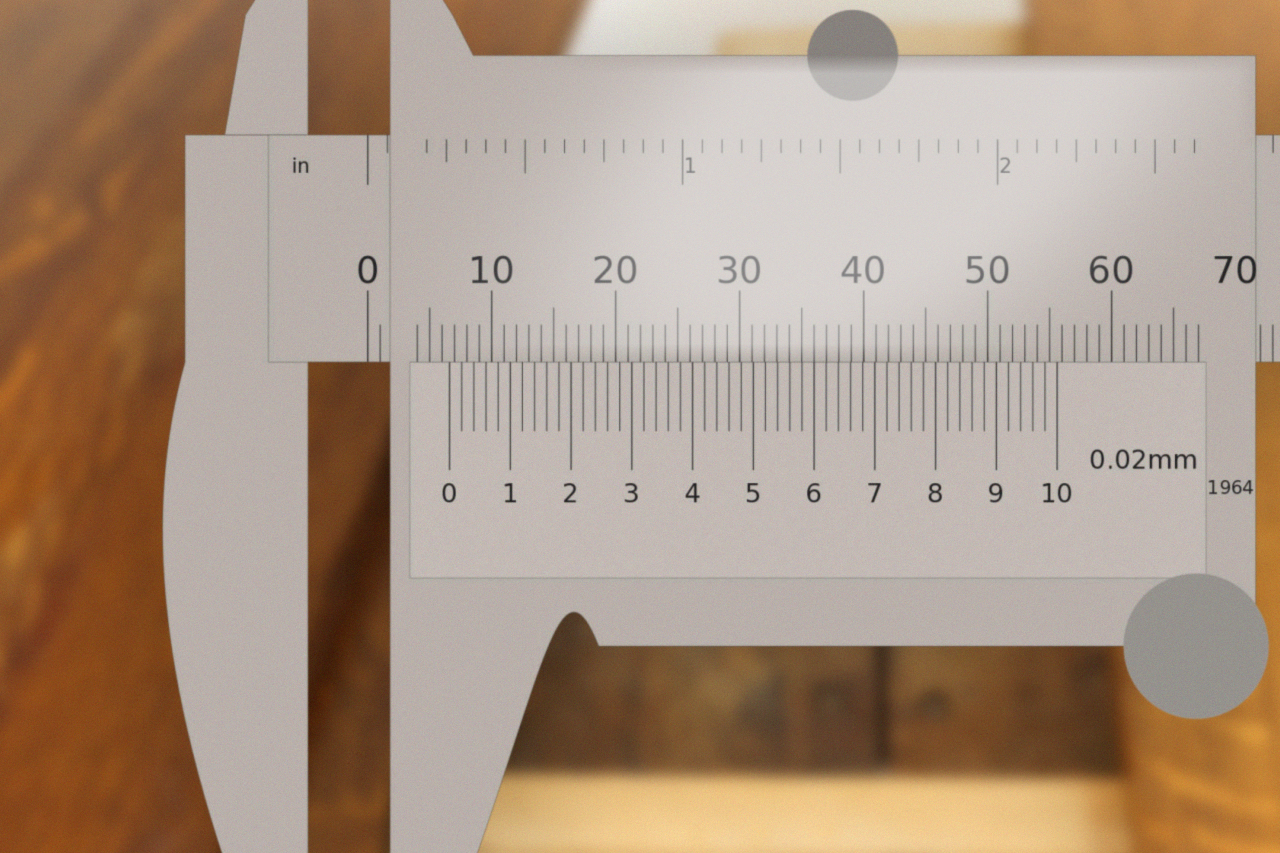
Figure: 6.6 mm
